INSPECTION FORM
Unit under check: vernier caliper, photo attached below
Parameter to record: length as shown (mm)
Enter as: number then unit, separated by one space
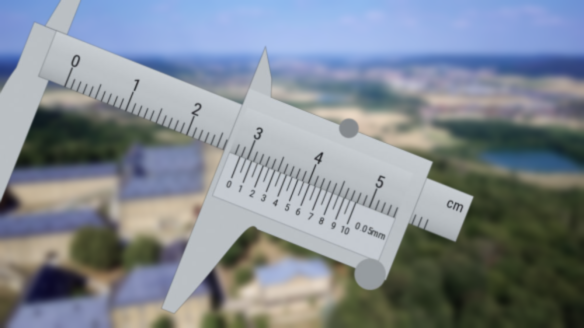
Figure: 28.8 mm
